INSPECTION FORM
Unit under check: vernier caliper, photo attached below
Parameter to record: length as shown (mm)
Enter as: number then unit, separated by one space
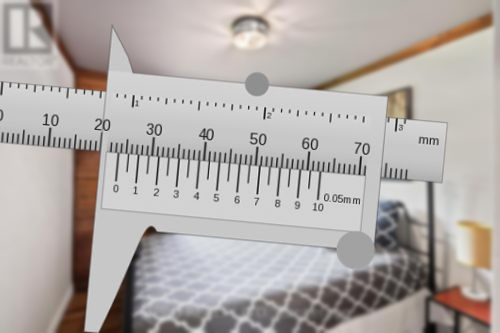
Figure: 23.5 mm
